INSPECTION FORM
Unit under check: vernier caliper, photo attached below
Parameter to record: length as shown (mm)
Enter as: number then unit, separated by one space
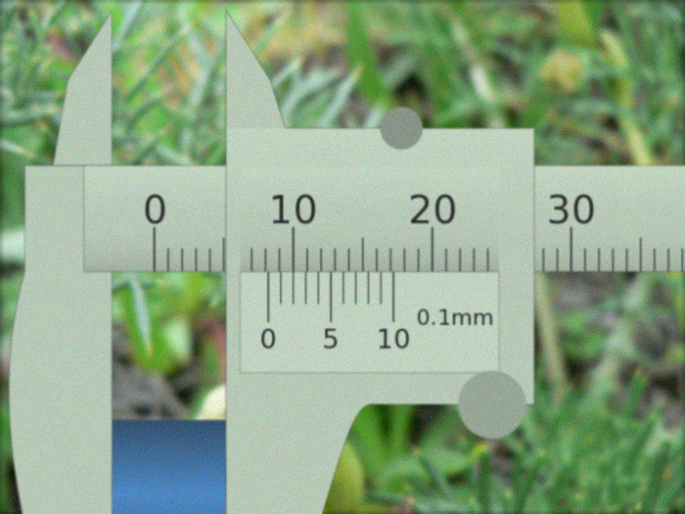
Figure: 8.2 mm
